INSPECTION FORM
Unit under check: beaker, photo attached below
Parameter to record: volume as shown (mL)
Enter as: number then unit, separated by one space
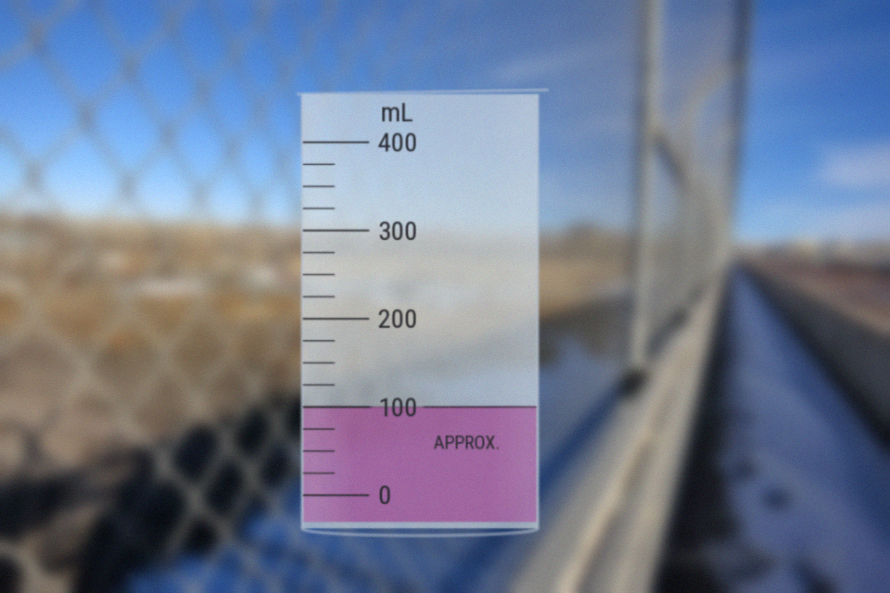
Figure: 100 mL
